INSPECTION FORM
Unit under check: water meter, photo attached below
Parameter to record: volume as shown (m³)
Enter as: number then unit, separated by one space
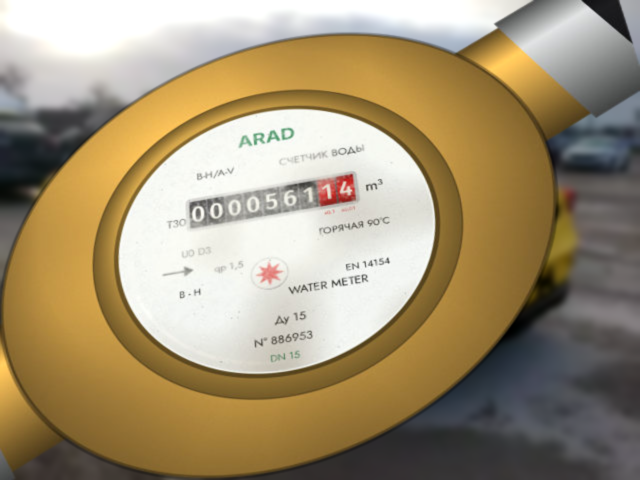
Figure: 561.14 m³
